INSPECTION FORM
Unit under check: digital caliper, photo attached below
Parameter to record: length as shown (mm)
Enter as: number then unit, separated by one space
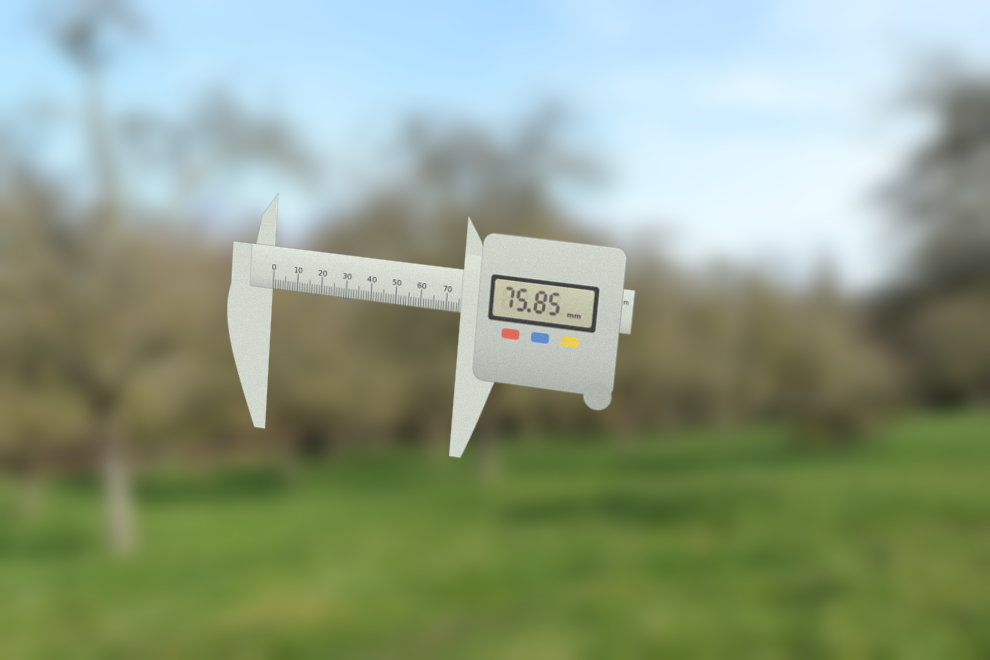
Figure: 75.85 mm
